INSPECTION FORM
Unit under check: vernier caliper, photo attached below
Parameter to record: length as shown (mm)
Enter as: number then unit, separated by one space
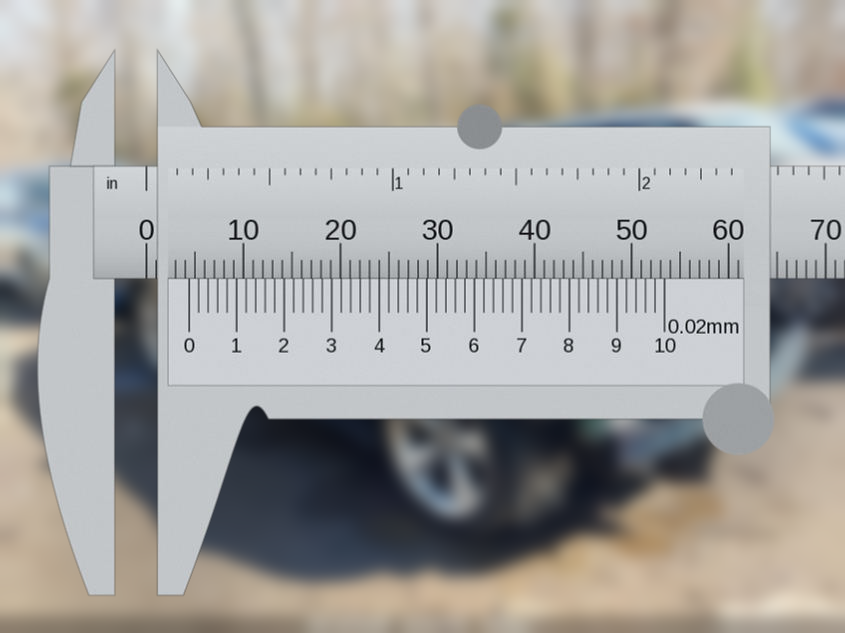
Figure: 4.4 mm
